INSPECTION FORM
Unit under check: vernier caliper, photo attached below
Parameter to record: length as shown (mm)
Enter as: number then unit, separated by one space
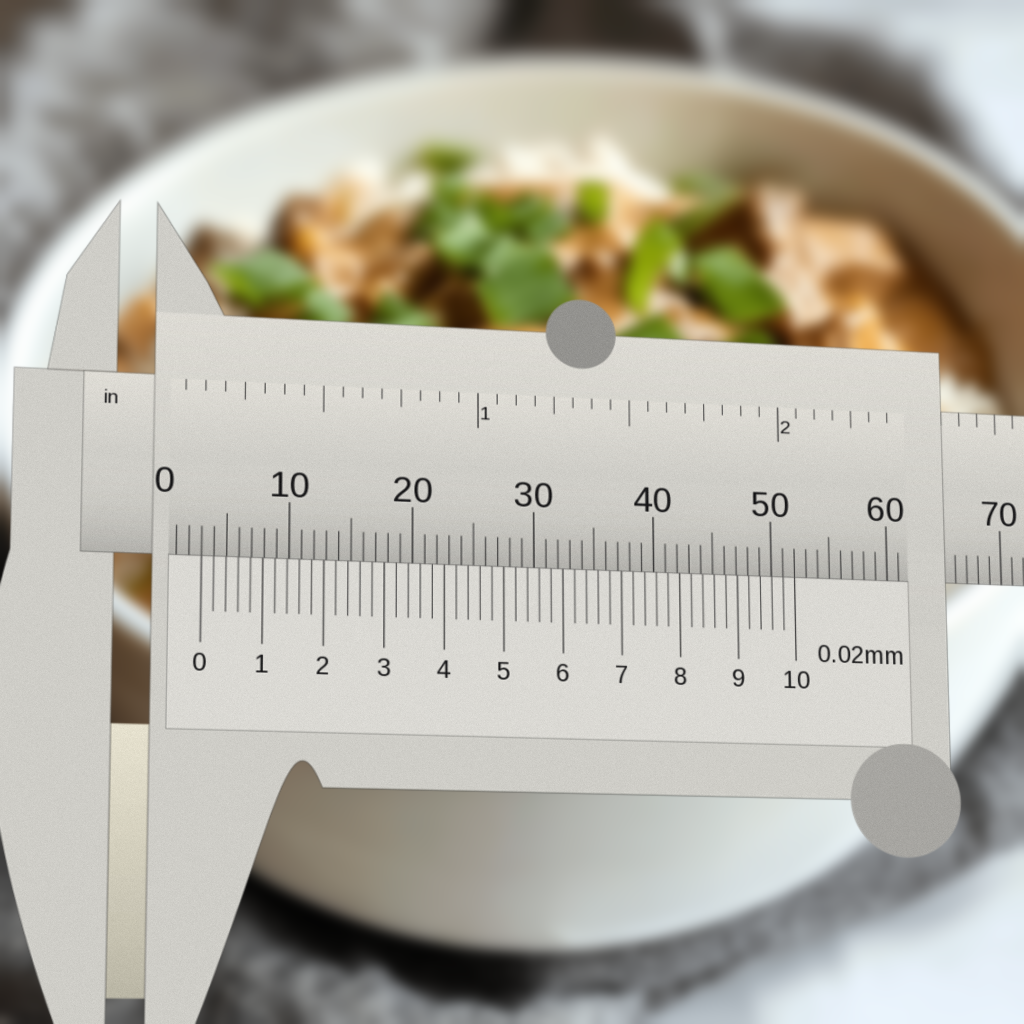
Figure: 3.0 mm
